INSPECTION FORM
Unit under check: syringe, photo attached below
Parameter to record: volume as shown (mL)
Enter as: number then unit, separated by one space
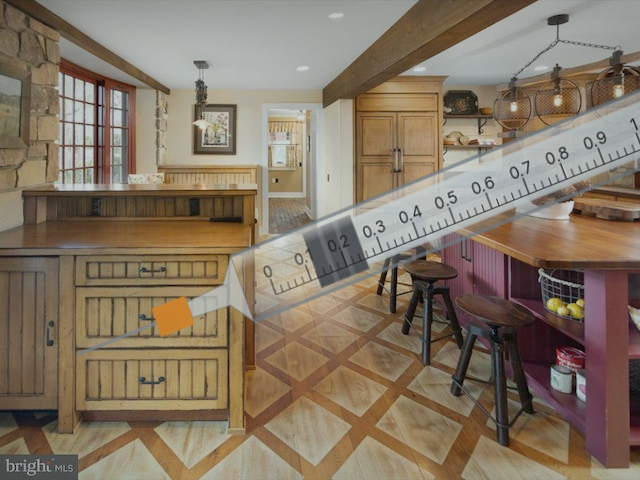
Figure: 0.12 mL
